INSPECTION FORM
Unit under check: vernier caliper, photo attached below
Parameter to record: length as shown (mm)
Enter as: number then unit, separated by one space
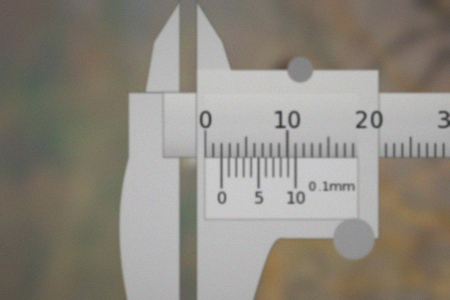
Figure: 2.0 mm
